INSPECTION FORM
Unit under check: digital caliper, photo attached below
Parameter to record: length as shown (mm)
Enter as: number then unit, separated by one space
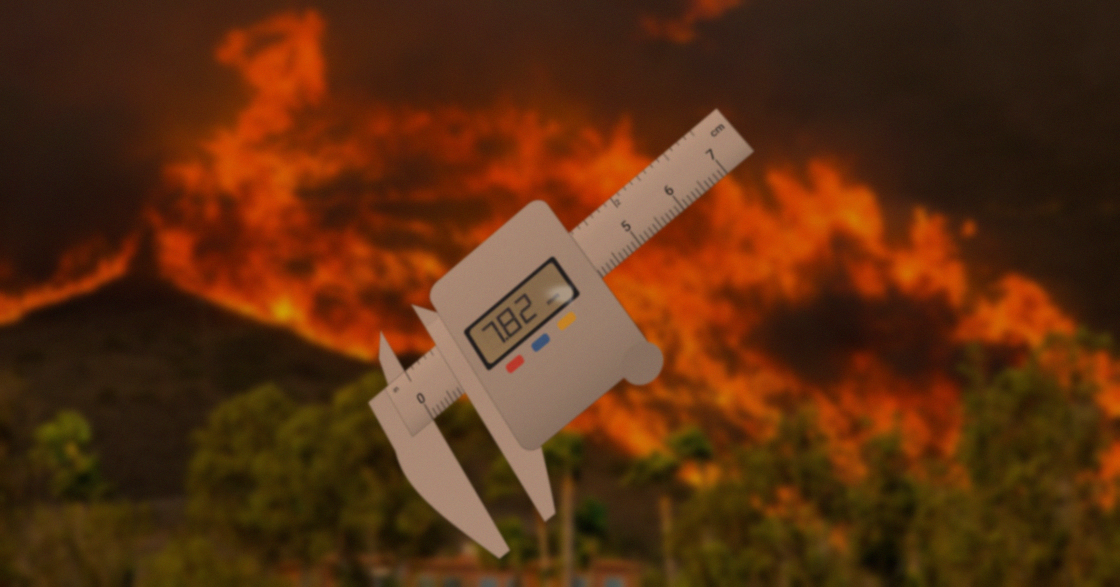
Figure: 7.82 mm
